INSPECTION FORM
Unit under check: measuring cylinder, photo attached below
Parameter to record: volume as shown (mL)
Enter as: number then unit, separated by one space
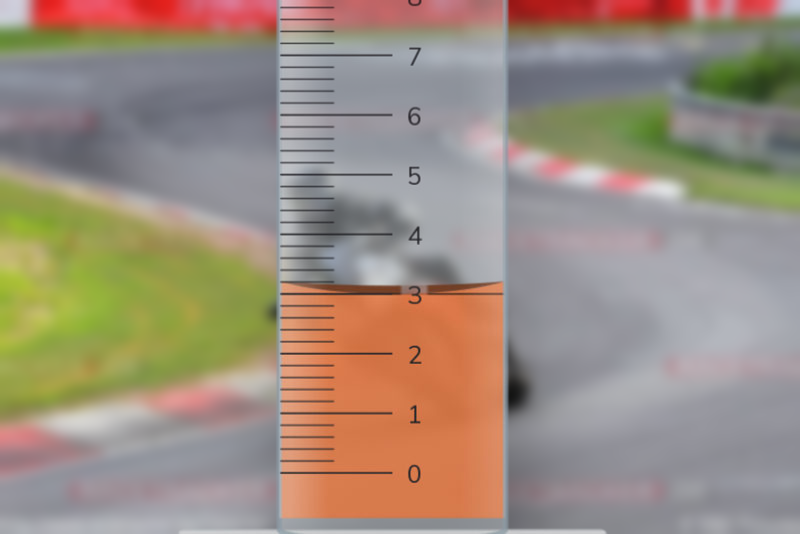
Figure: 3 mL
